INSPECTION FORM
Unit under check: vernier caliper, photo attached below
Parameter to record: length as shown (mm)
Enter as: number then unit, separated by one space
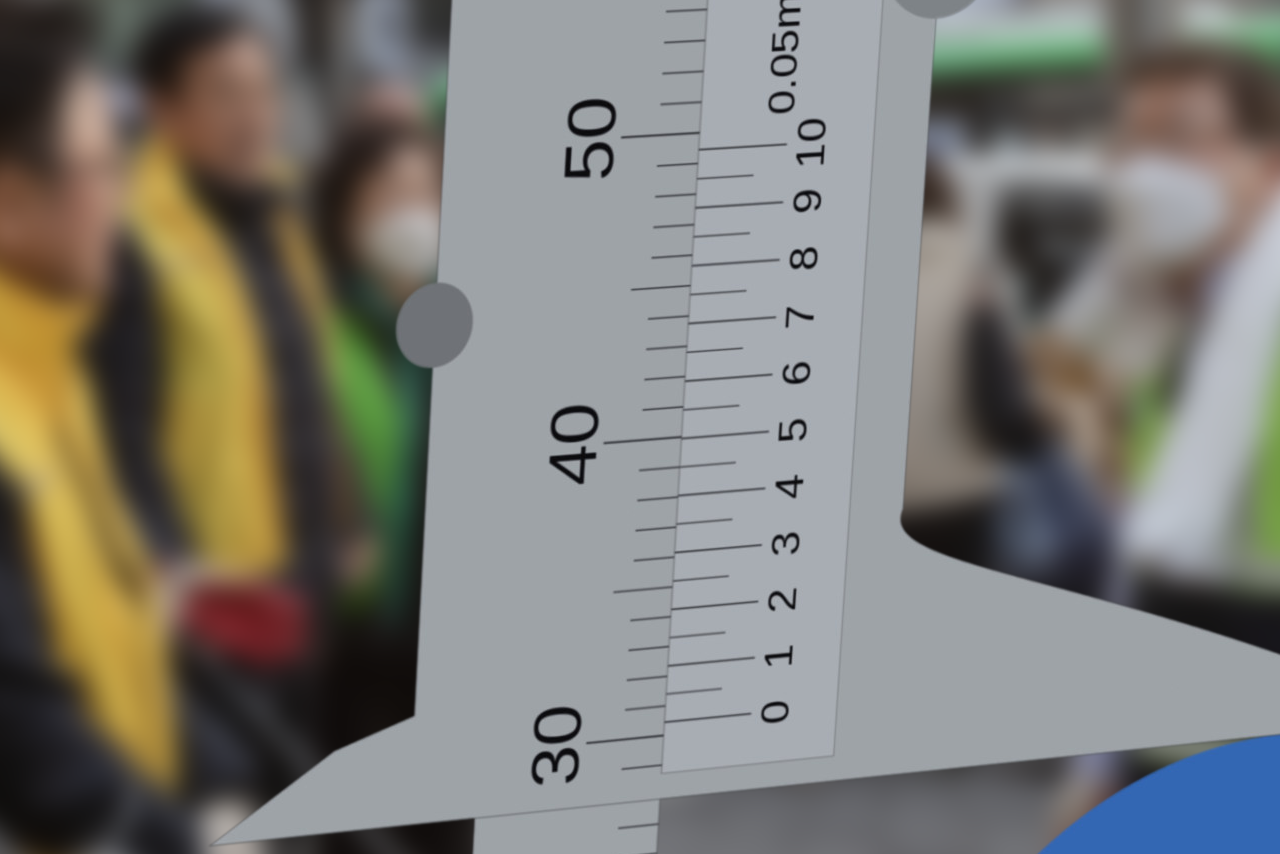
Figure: 30.45 mm
